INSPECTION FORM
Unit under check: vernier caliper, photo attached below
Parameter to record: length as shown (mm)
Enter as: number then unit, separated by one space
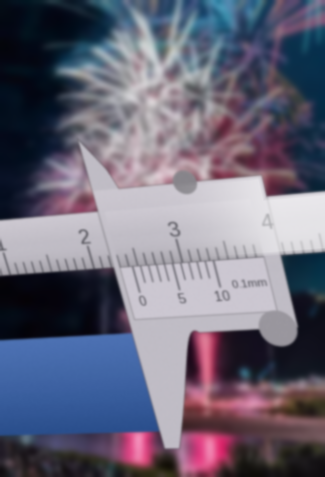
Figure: 24.4 mm
